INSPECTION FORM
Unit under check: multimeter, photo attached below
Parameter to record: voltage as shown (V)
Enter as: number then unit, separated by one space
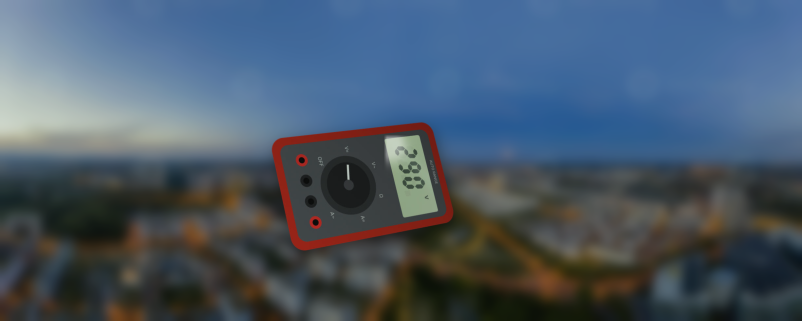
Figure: 290 V
